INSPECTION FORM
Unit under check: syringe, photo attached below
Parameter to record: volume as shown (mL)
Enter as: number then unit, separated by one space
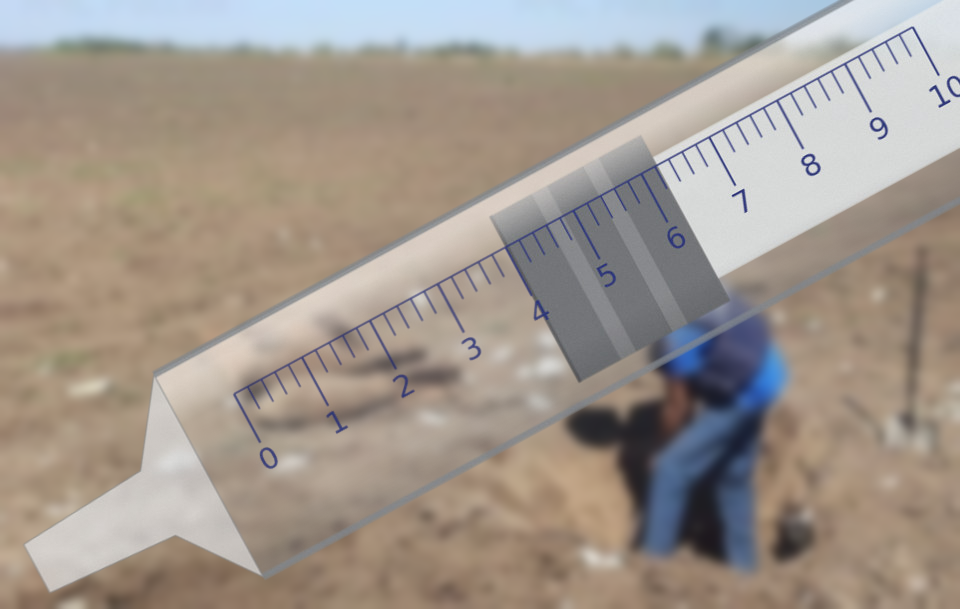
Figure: 4 mL
